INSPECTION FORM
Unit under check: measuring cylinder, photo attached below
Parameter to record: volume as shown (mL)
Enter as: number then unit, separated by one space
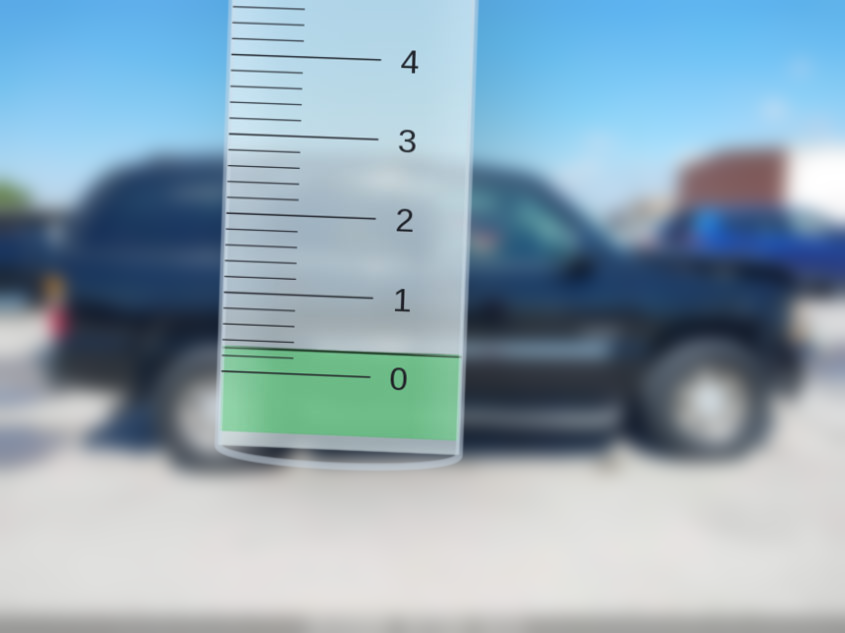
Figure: 0.3 mL
